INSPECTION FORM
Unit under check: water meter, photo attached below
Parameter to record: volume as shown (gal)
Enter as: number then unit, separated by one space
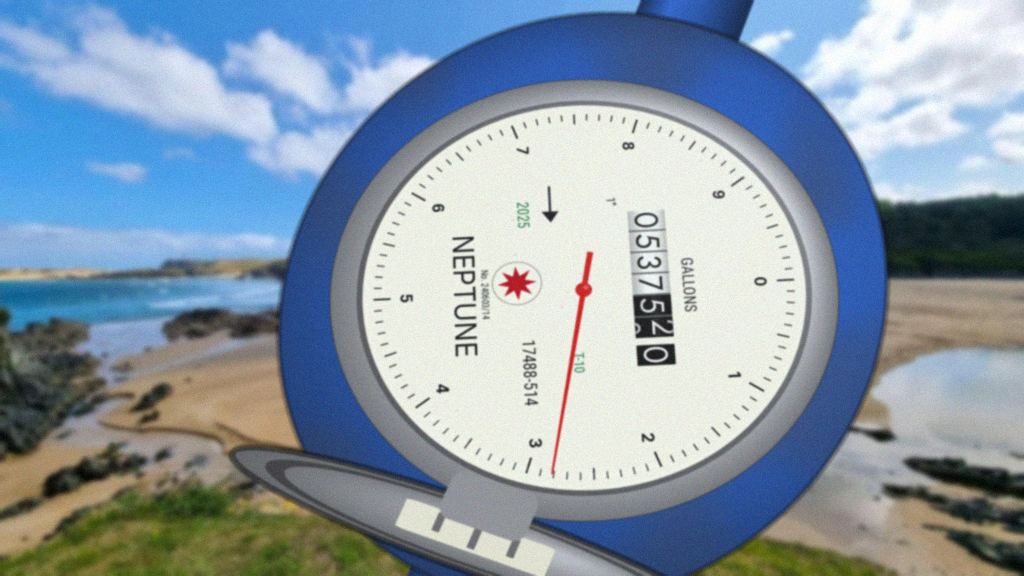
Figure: 537522.8 gal
